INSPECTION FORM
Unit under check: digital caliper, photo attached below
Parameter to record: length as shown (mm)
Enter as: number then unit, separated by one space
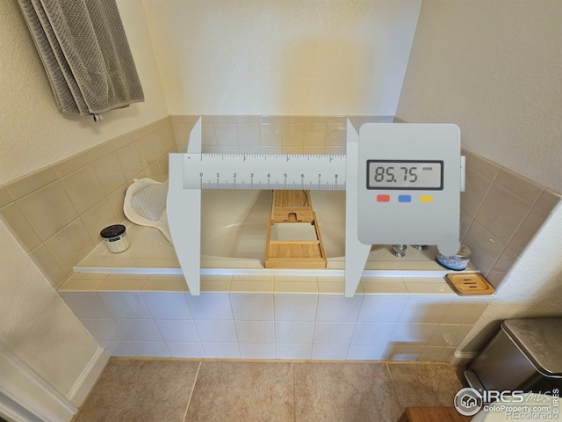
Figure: 85.75 mm
